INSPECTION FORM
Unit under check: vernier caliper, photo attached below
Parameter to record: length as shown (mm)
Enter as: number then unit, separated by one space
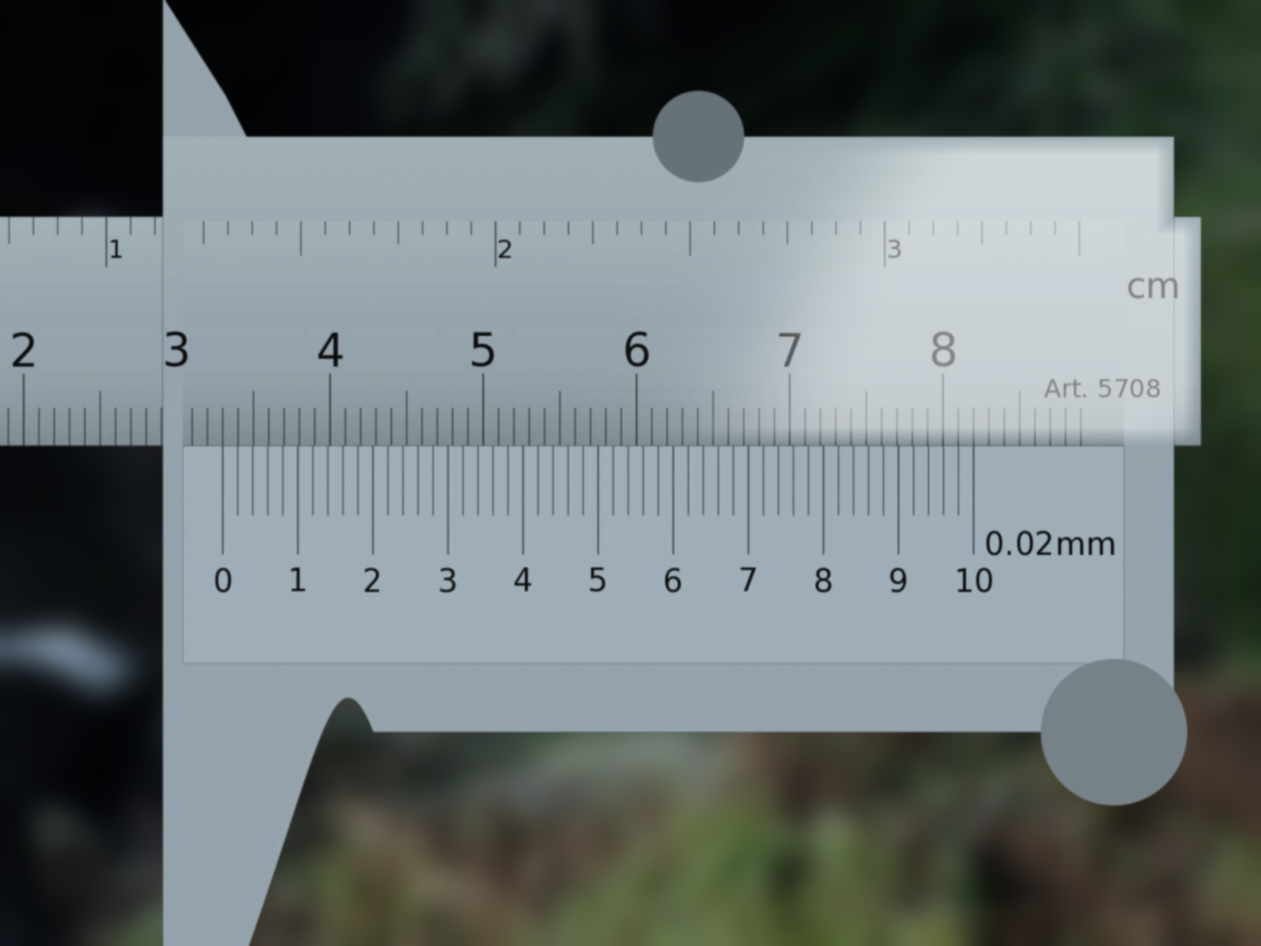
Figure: 33.0 mm
